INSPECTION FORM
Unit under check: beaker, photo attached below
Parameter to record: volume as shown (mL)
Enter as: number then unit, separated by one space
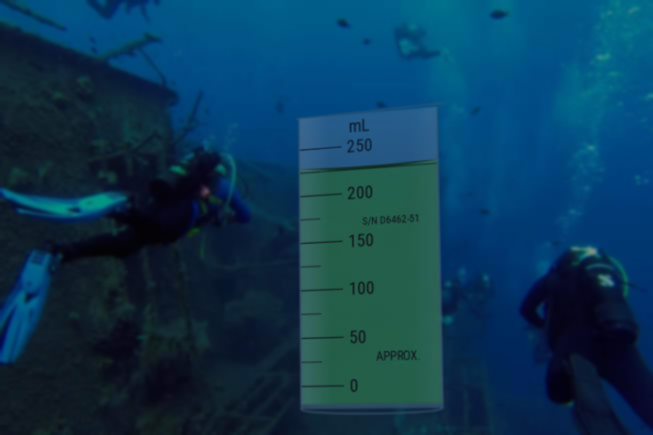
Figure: 225 mL
